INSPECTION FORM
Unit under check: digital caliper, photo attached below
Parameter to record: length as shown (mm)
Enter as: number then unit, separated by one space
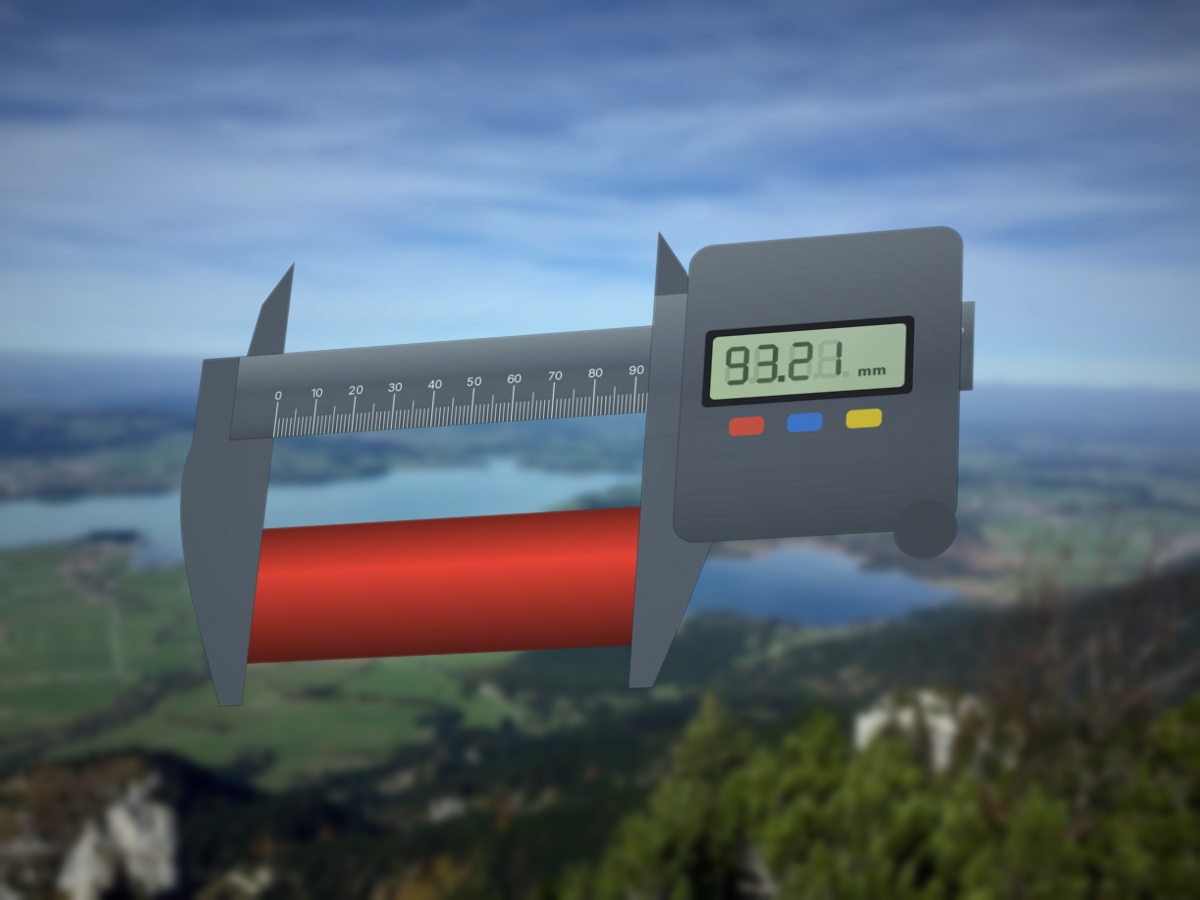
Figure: 93.21 mm
